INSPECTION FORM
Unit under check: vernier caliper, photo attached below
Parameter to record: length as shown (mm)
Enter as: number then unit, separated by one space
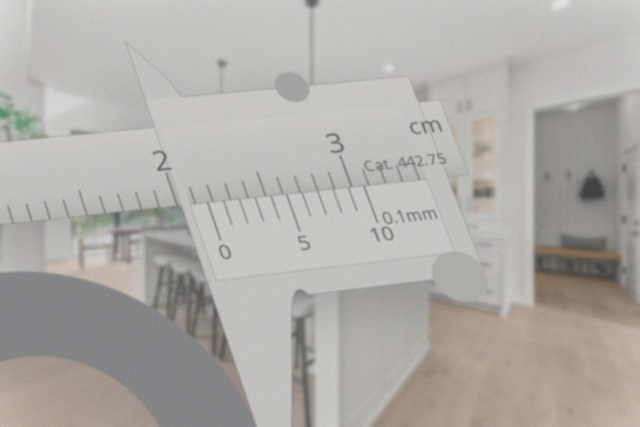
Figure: 21.7 mm
